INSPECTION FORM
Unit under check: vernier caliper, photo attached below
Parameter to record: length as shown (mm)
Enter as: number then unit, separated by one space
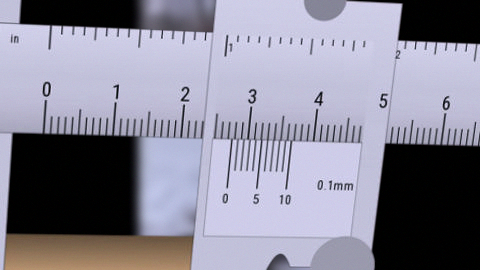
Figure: 27.6 mm
